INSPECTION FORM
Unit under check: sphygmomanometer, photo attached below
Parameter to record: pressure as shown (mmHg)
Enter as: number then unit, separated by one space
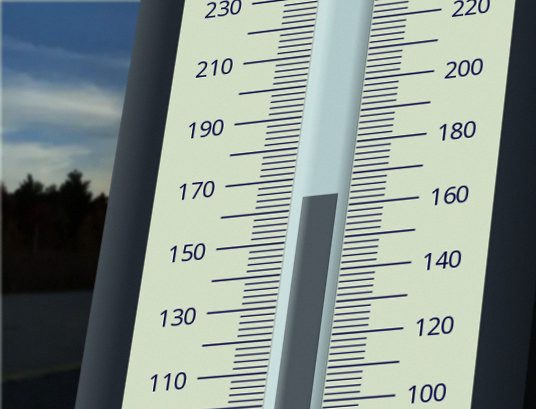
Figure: 164 mmHg
